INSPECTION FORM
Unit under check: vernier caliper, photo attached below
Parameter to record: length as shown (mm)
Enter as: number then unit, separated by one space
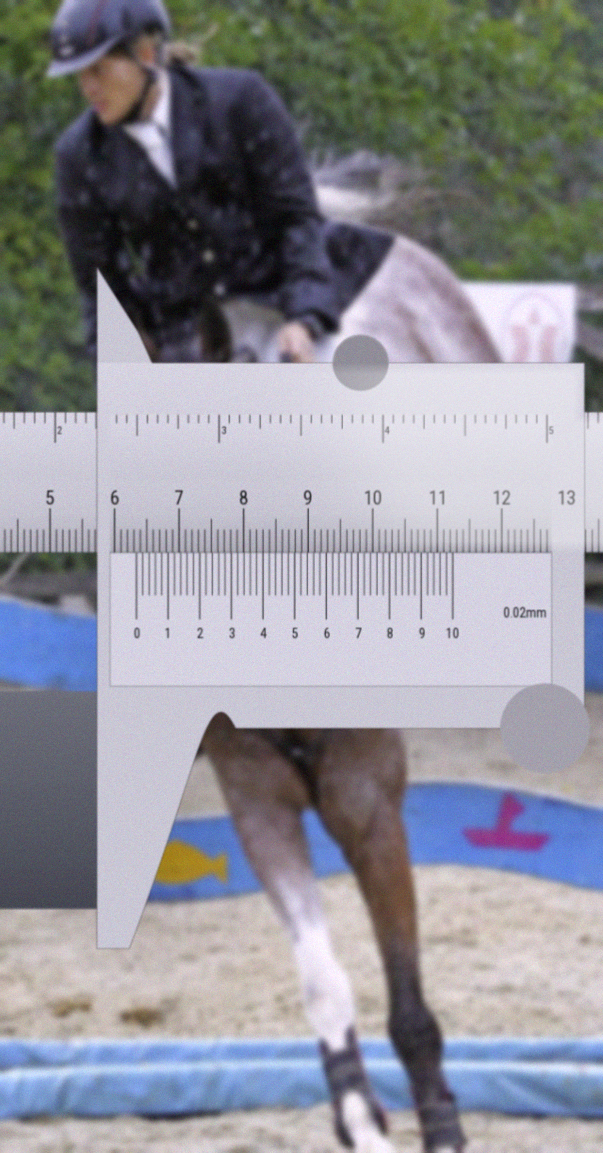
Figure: 63.4 mm
